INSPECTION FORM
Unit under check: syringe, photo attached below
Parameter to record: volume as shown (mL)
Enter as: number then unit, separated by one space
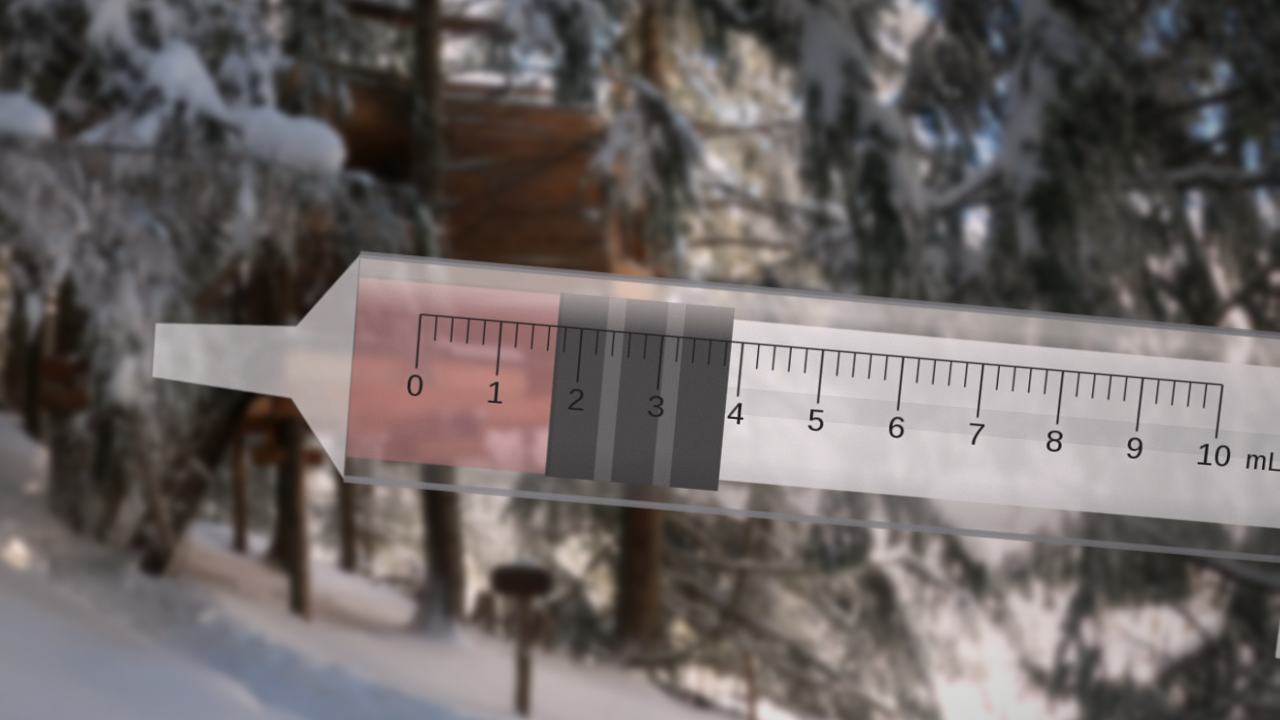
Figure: 1.7 mL
